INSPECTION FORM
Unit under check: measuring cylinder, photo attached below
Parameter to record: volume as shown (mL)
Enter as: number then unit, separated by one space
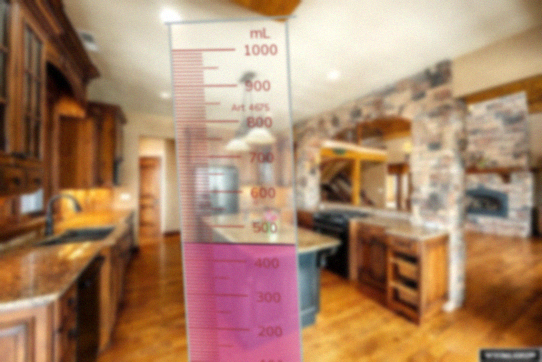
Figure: 450 mL
